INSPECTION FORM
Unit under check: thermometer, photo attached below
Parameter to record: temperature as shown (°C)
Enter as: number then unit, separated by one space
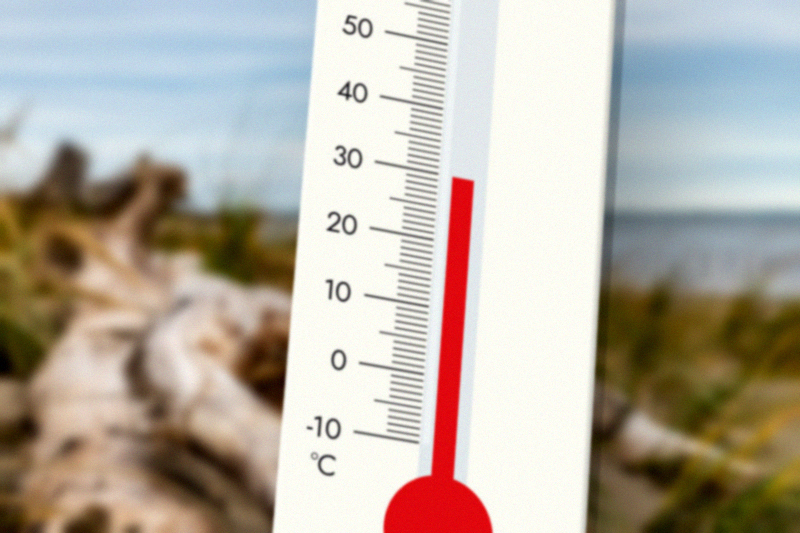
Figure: 30 °C
